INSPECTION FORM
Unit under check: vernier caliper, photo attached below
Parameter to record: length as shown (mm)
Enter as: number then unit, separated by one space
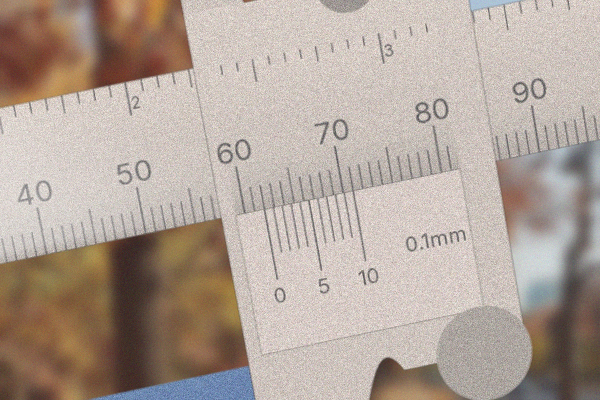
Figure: 62.0 mm
